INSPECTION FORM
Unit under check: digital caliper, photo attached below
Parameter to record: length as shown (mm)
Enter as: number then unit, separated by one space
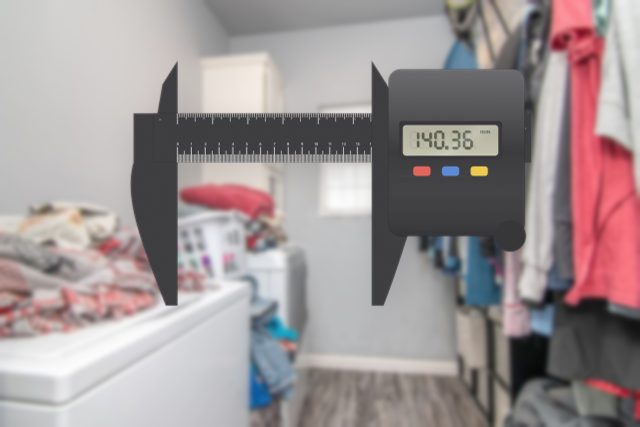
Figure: 140.36 mm
